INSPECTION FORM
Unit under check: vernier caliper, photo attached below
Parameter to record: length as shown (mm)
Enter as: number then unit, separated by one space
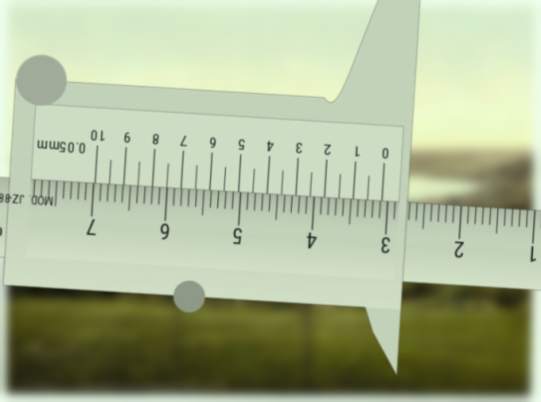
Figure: 30.8 mm
